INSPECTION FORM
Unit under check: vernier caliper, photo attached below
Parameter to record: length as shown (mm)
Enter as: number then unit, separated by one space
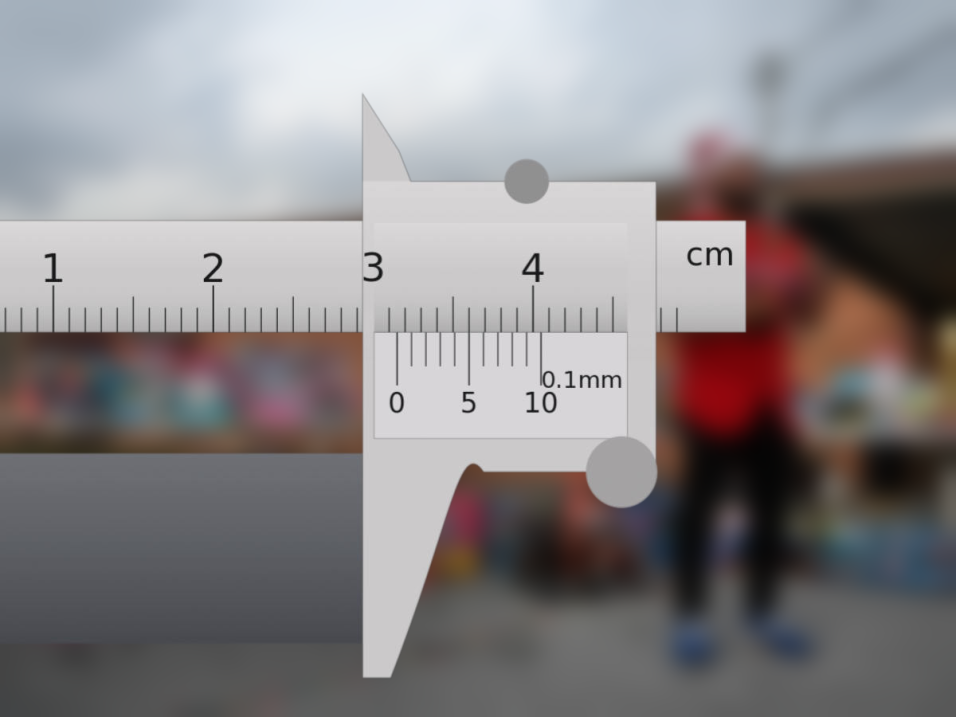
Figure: 31.5 mm
